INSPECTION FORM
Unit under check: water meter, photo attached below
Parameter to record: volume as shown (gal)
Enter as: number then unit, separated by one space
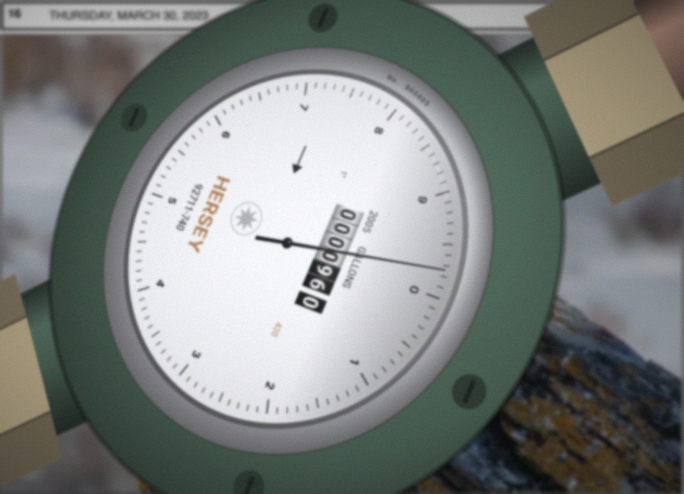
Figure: 959.7 gal
